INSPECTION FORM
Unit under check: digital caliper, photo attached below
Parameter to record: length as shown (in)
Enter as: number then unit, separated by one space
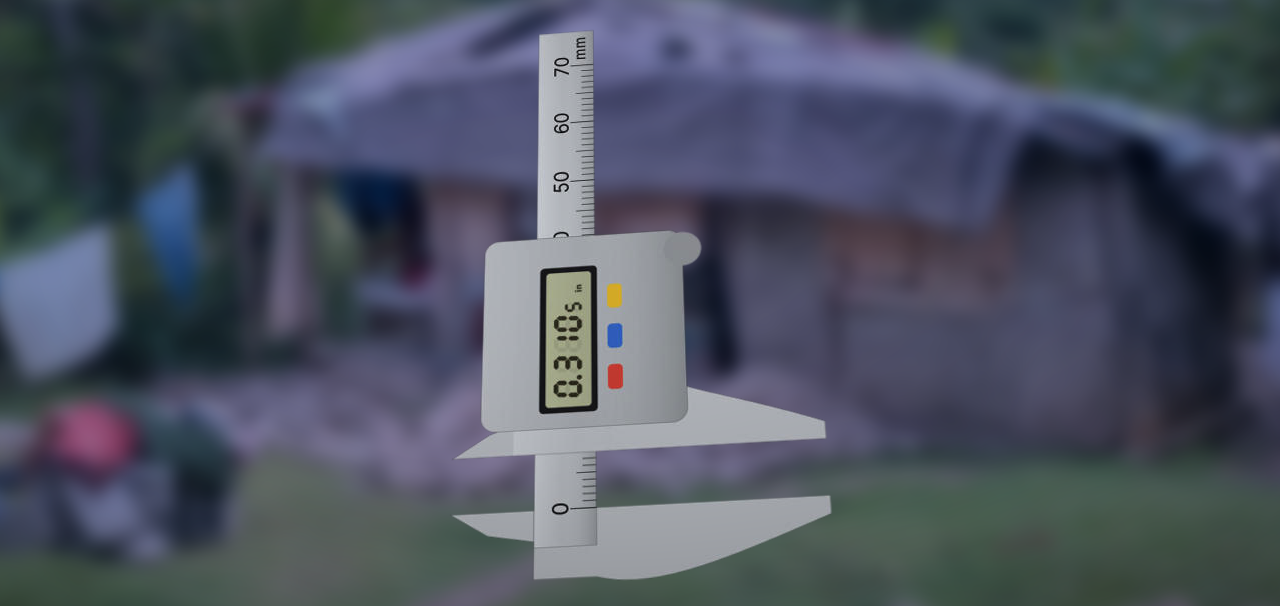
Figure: 0.3105 in
